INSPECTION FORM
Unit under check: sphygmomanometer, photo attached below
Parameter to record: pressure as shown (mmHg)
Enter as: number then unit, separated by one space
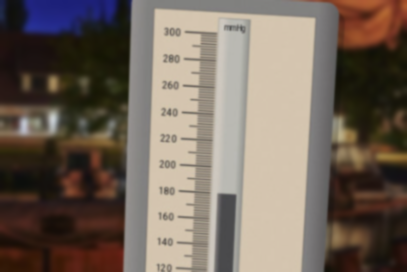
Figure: 180 mmHg
